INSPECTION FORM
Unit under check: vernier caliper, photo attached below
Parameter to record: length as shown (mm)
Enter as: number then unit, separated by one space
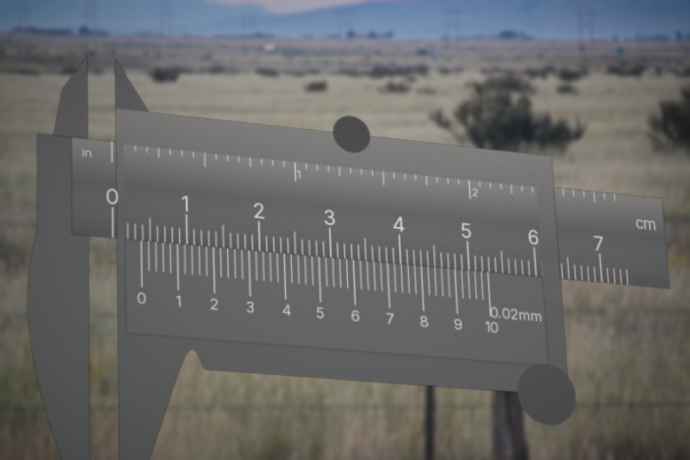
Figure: 3.8 mm
